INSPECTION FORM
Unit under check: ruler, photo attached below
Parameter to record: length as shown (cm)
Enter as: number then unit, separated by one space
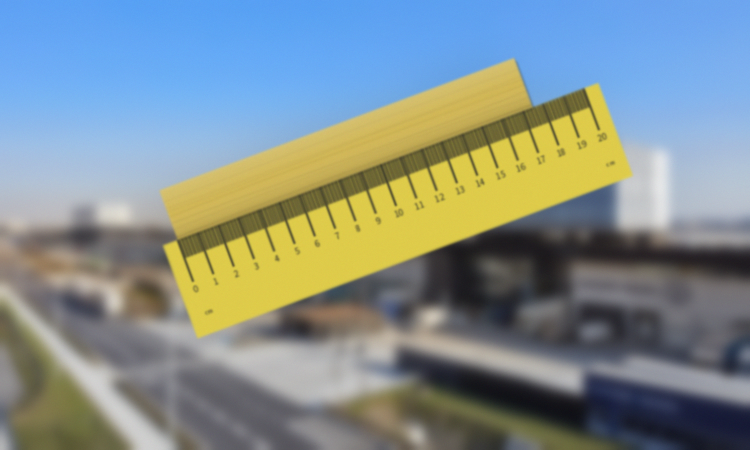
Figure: 17.5 cm
